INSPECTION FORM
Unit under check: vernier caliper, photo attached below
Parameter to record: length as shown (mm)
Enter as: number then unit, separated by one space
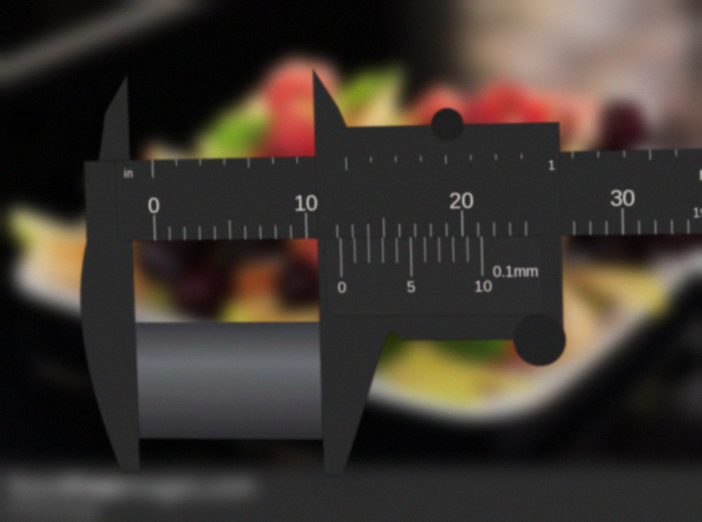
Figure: 12.2 mm
